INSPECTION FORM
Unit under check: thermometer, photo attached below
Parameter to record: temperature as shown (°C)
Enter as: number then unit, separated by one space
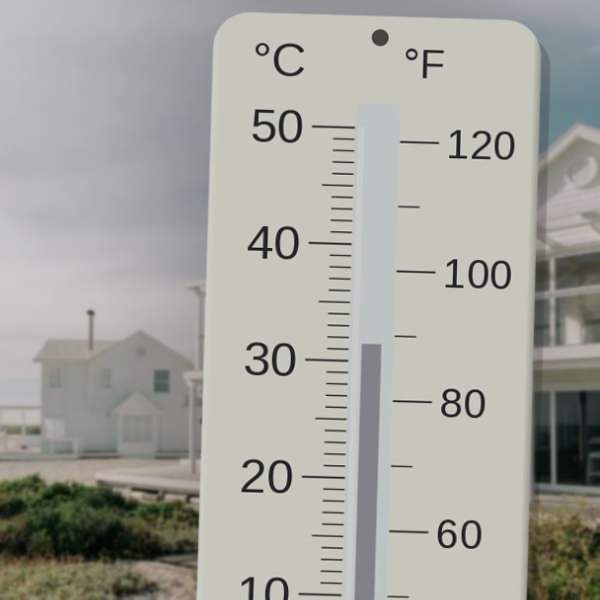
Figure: 31.5 °C
